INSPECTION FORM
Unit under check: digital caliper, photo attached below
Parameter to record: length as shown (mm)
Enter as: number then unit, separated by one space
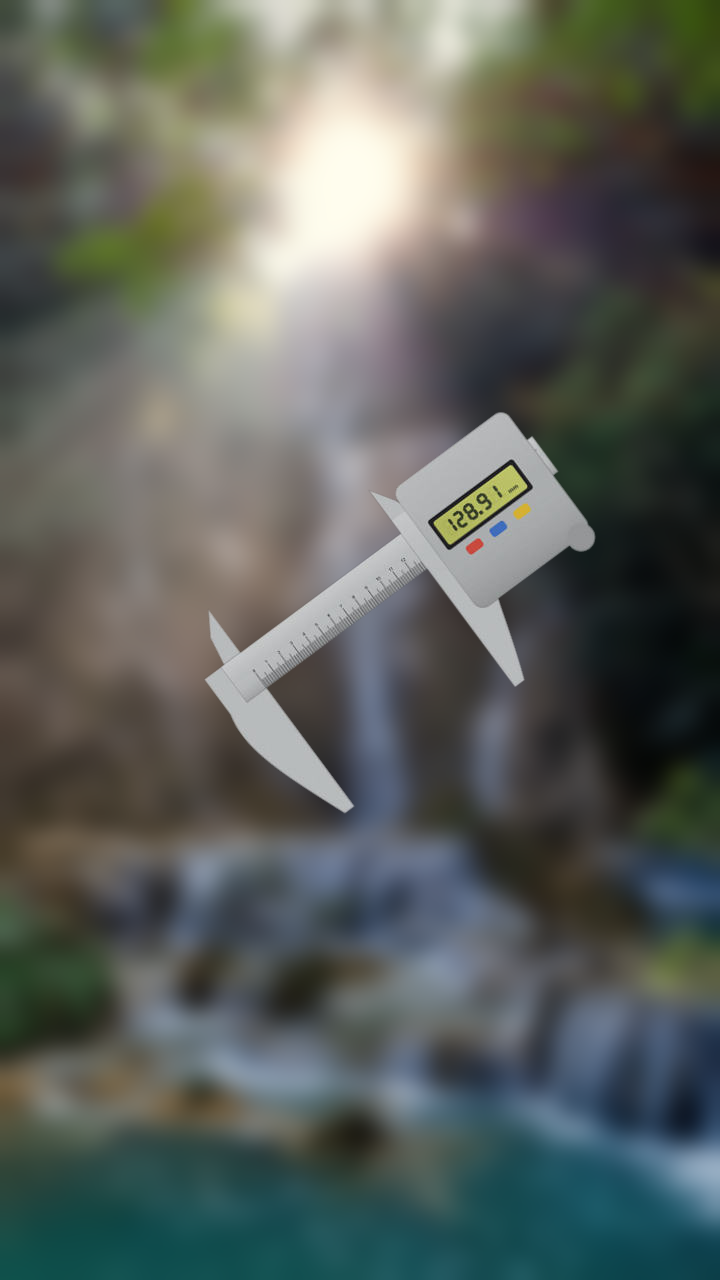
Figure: 128.91 mm
